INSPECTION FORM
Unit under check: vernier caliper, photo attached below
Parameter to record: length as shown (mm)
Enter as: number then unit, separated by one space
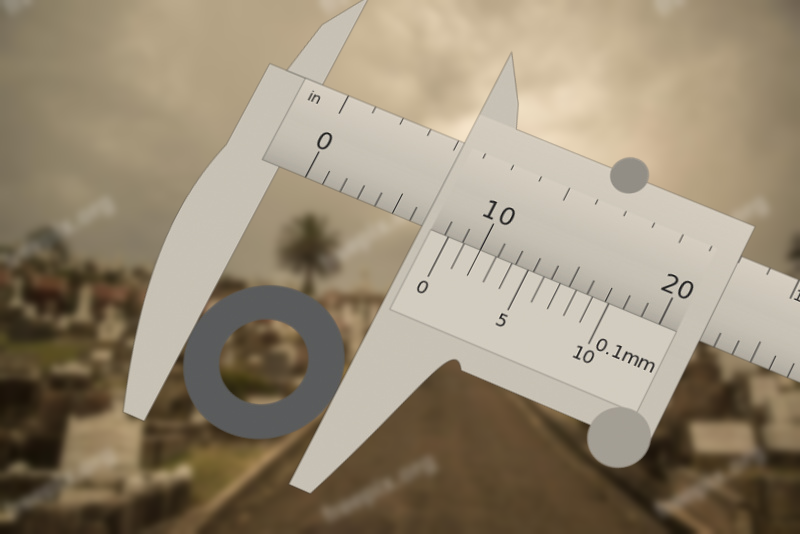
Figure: 8.2 mm
